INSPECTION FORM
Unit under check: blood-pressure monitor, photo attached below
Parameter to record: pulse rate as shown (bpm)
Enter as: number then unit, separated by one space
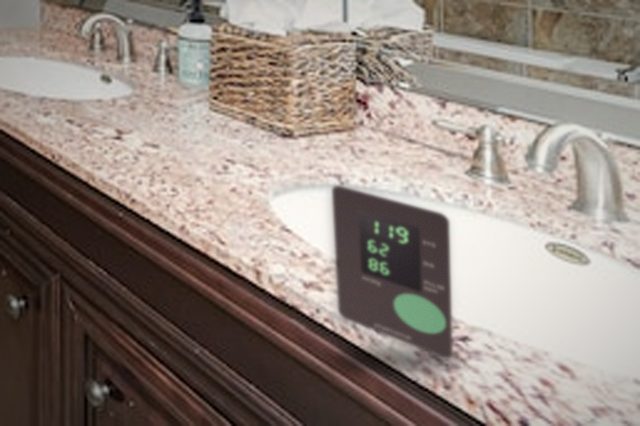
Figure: 86 bpm
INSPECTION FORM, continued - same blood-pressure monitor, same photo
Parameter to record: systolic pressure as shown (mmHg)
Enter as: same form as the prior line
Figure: 119 mmHg
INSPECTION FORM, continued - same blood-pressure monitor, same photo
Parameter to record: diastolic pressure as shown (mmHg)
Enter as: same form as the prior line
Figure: 62 mmHg
